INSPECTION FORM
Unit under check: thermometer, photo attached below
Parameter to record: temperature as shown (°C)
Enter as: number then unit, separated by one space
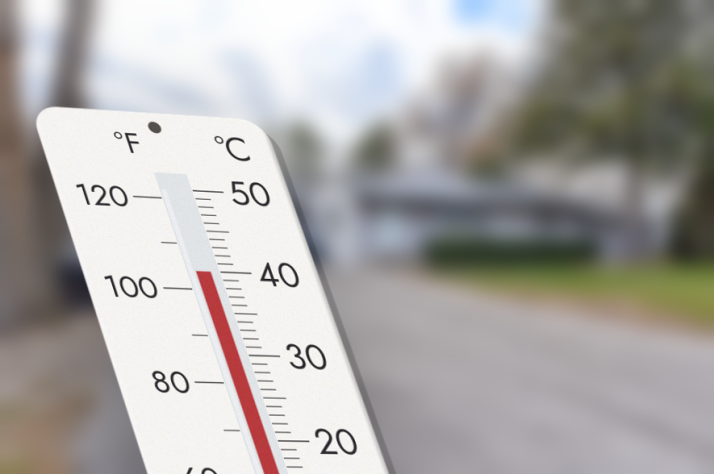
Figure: 40 °C
